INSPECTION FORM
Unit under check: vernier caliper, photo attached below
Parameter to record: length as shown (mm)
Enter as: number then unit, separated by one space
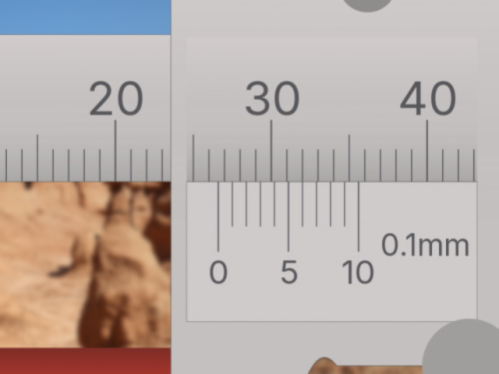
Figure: 26.6 mm
